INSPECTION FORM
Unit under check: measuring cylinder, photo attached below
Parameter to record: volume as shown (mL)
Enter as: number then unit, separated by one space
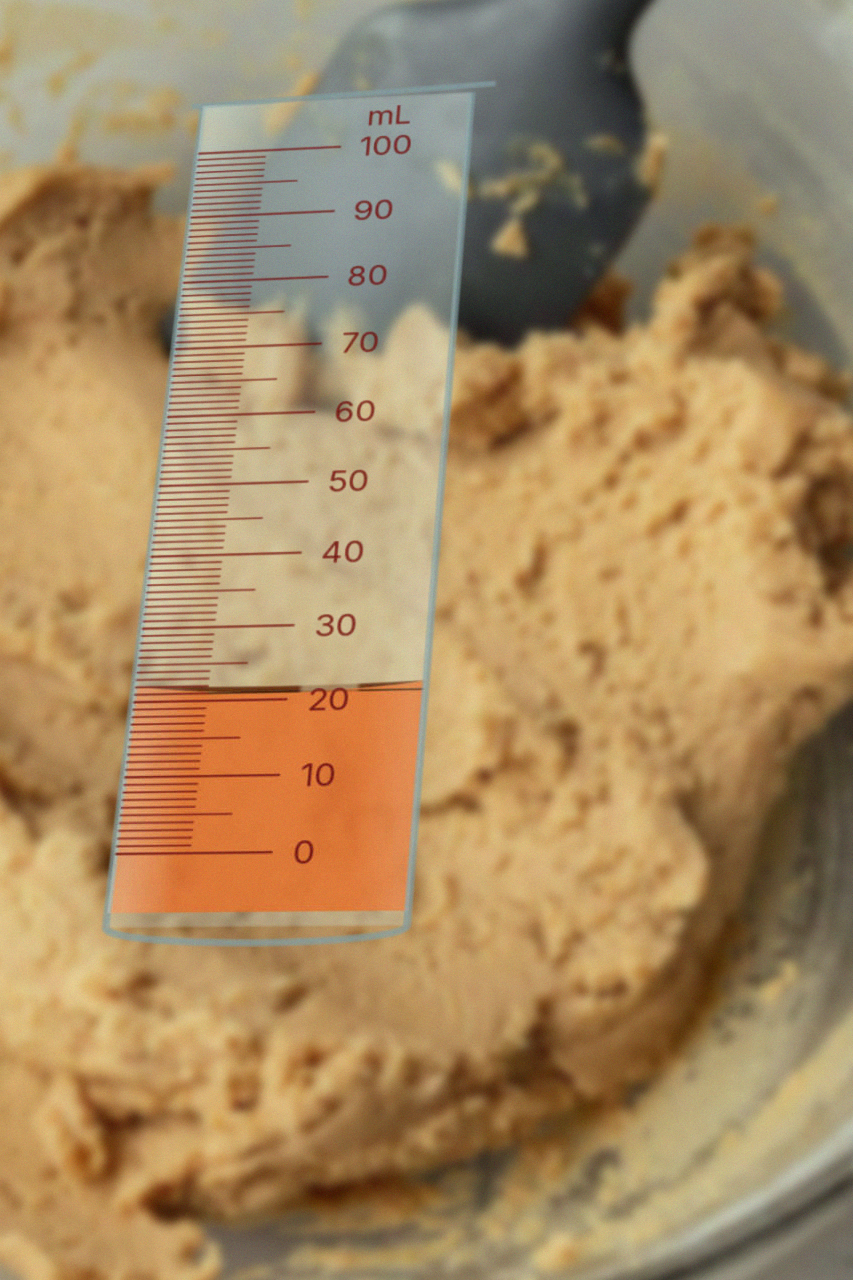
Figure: 21 mL
